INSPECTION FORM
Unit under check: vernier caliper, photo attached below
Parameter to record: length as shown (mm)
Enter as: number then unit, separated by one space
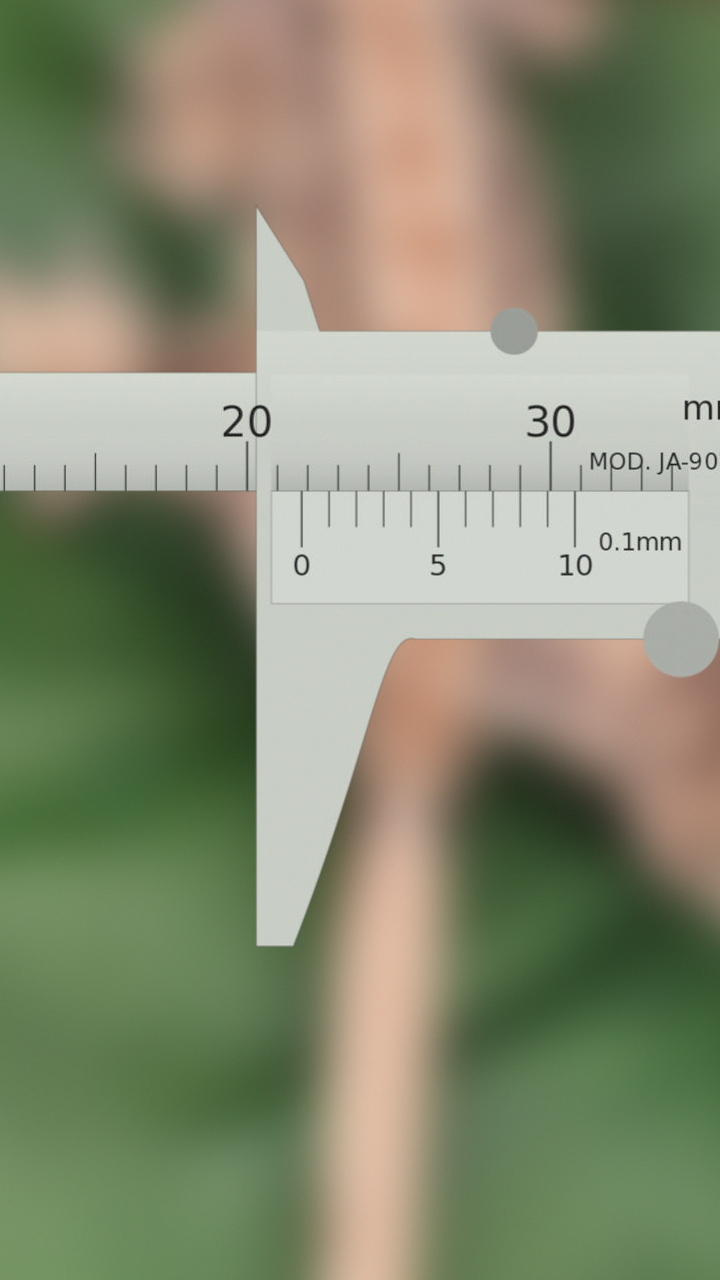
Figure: 21.8 mm
